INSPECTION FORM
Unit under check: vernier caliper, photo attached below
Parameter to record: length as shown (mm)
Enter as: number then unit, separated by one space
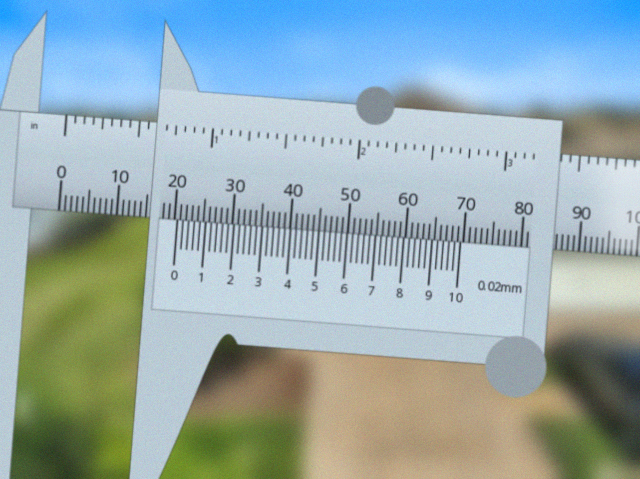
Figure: 20.5 mm
